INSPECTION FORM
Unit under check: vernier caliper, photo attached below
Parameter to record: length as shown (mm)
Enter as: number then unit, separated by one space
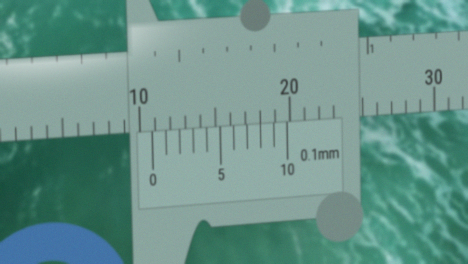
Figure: 10.8 mm
